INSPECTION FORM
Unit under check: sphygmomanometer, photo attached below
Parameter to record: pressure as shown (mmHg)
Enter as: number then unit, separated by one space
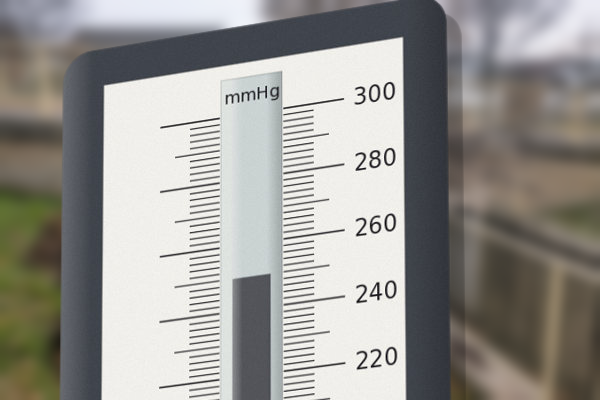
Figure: 250 mmHg
